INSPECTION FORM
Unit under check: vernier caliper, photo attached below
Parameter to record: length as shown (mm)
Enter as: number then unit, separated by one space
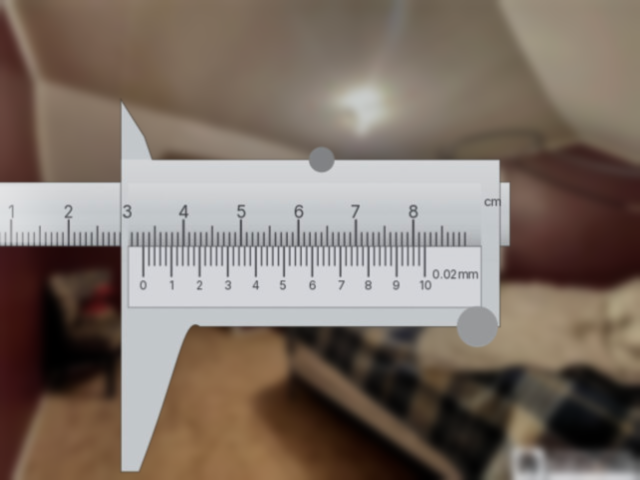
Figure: 33.0 mm
